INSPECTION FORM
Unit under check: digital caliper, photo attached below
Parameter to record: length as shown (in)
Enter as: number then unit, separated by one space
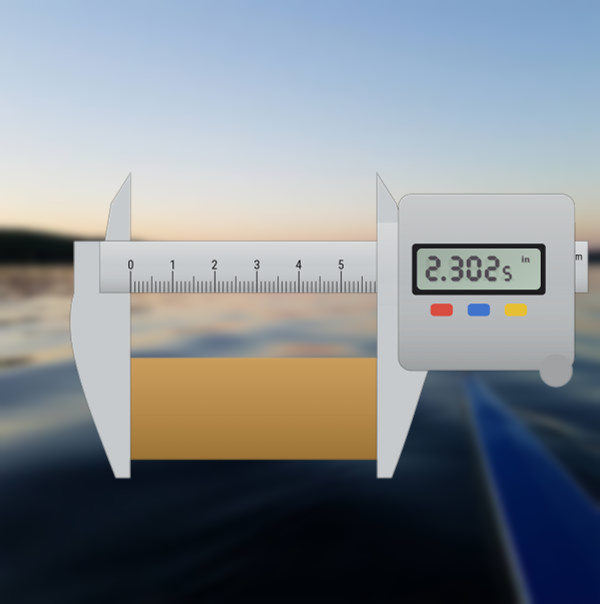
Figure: 2.3025 in
